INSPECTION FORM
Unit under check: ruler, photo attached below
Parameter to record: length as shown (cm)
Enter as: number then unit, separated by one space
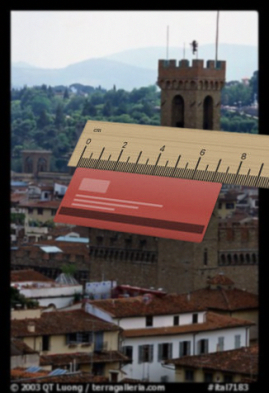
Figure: 7.5 cm
